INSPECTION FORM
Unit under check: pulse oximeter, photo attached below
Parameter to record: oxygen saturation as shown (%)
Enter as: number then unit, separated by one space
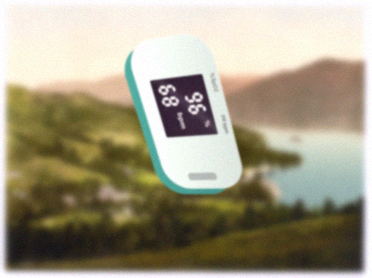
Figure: 96 %
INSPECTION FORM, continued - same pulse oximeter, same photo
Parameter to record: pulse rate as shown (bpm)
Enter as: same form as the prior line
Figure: 68 bpm
